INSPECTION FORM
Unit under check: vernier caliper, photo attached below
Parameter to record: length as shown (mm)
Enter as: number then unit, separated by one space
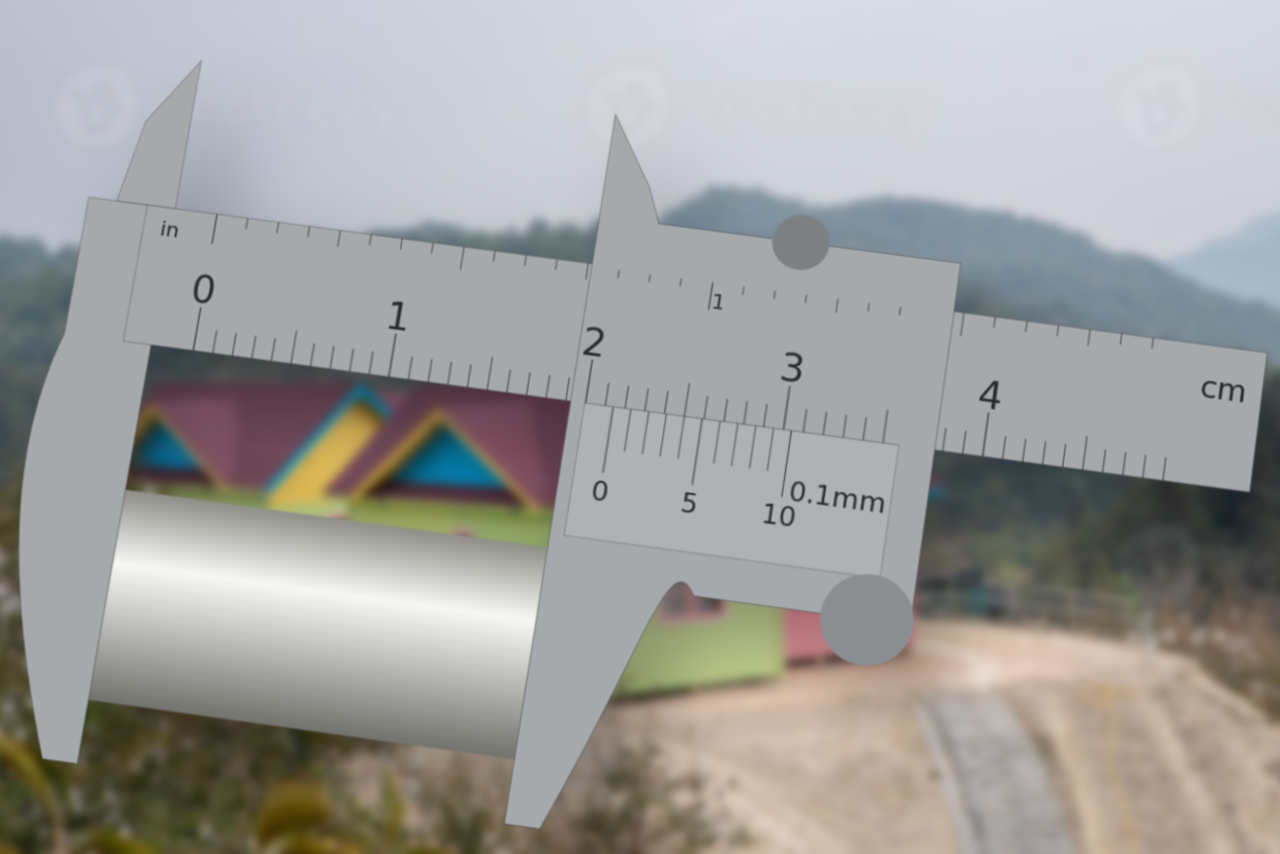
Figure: 21.4 mm
